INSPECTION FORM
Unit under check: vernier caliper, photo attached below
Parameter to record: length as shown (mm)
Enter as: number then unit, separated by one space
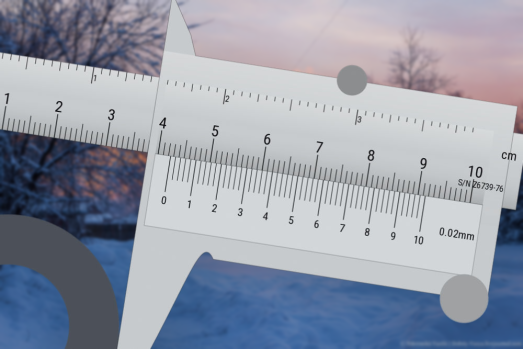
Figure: 42.4 mm
